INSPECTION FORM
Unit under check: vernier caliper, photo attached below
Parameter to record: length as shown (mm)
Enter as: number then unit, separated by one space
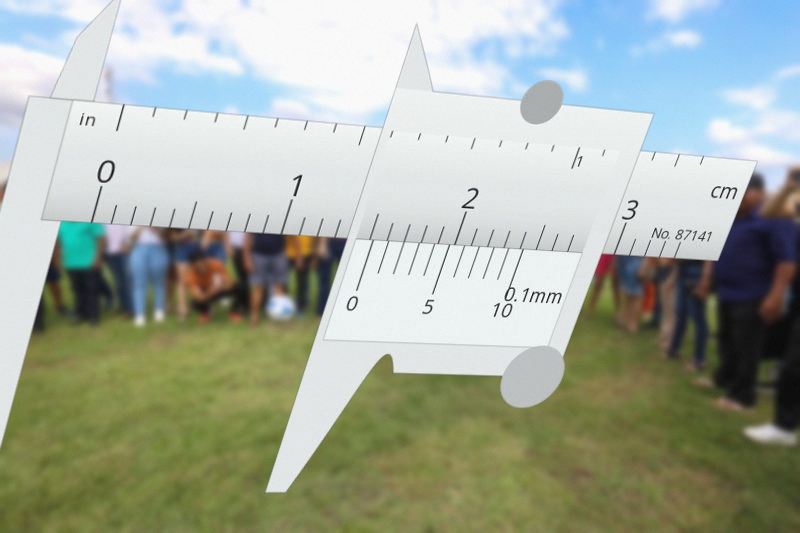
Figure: 15.2 mm
